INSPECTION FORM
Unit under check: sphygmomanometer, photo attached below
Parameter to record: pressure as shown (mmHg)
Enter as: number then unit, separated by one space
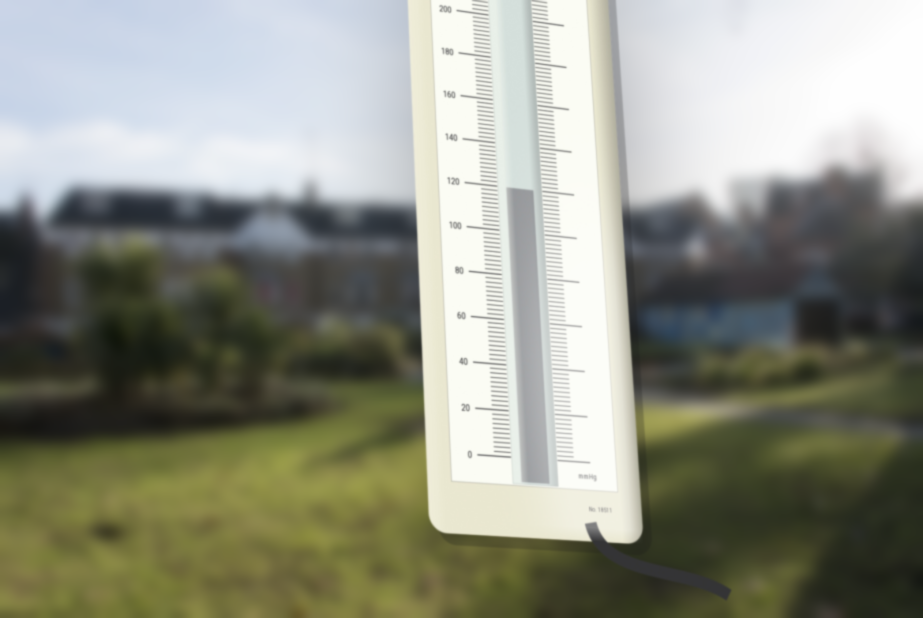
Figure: 120 mmHg
